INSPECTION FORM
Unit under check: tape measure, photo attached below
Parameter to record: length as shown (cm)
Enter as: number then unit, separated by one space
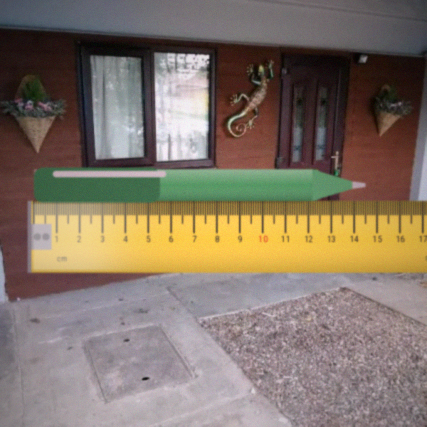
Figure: 14.5 cm
